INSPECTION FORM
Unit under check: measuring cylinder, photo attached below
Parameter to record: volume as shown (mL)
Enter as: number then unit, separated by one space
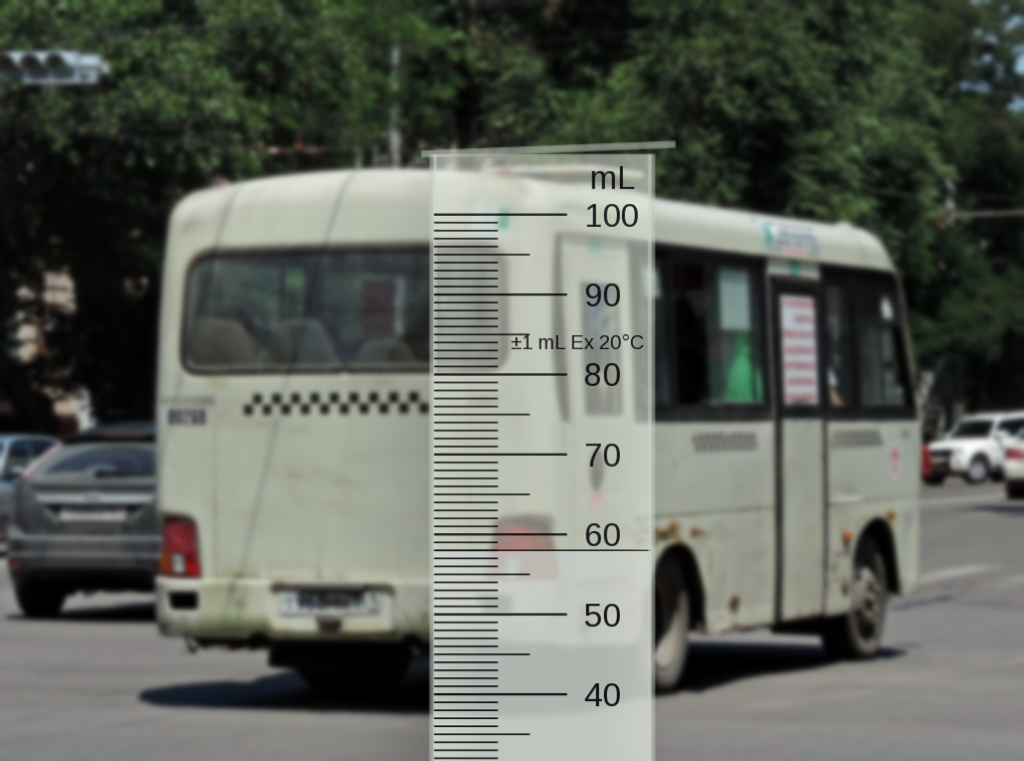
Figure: 58 mL
